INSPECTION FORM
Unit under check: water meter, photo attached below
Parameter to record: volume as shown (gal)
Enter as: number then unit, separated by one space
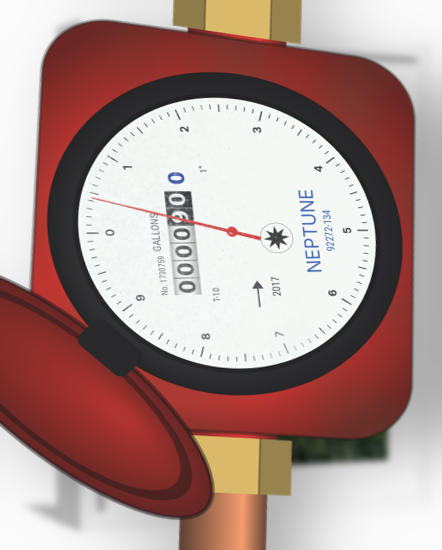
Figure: 900.4 gal
